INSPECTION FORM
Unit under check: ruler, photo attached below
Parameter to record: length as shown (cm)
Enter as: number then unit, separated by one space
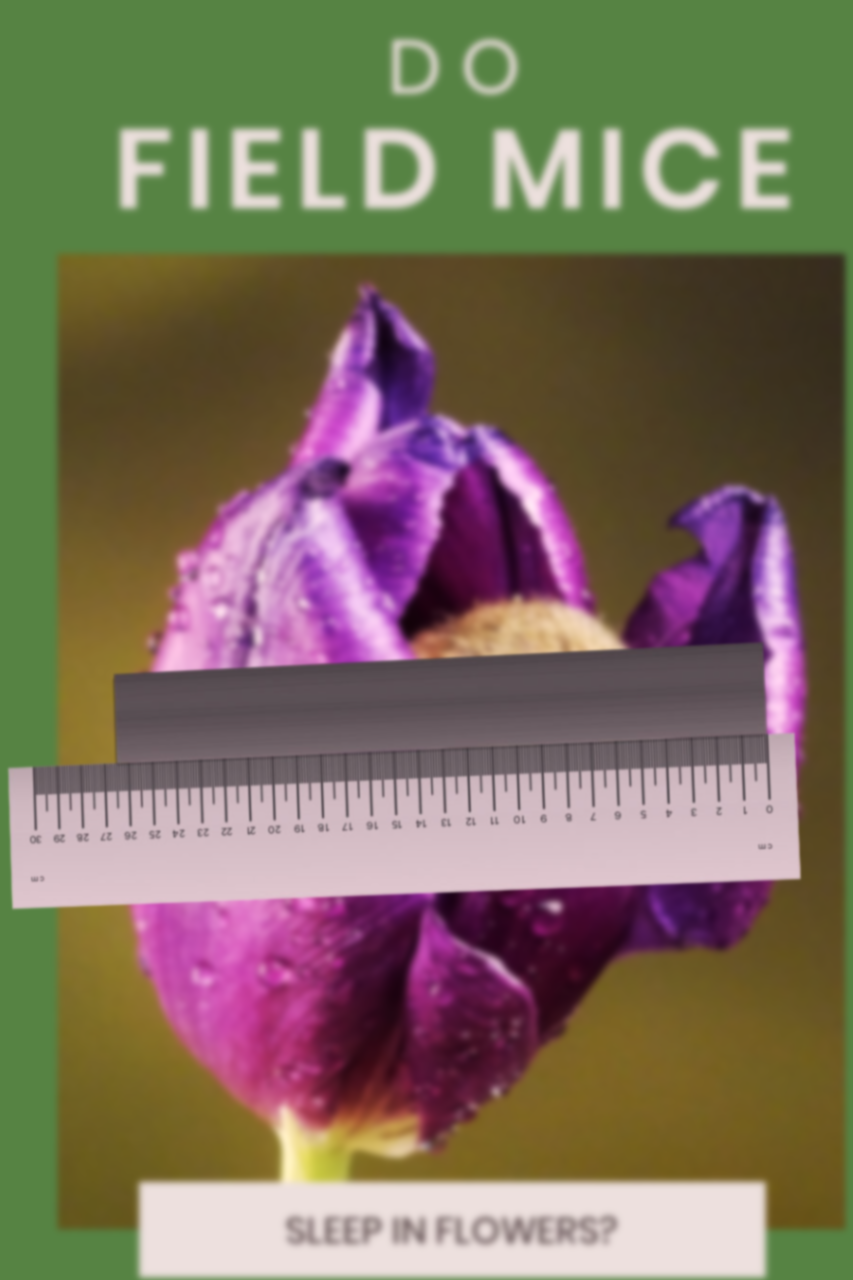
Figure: 26.5 cm
